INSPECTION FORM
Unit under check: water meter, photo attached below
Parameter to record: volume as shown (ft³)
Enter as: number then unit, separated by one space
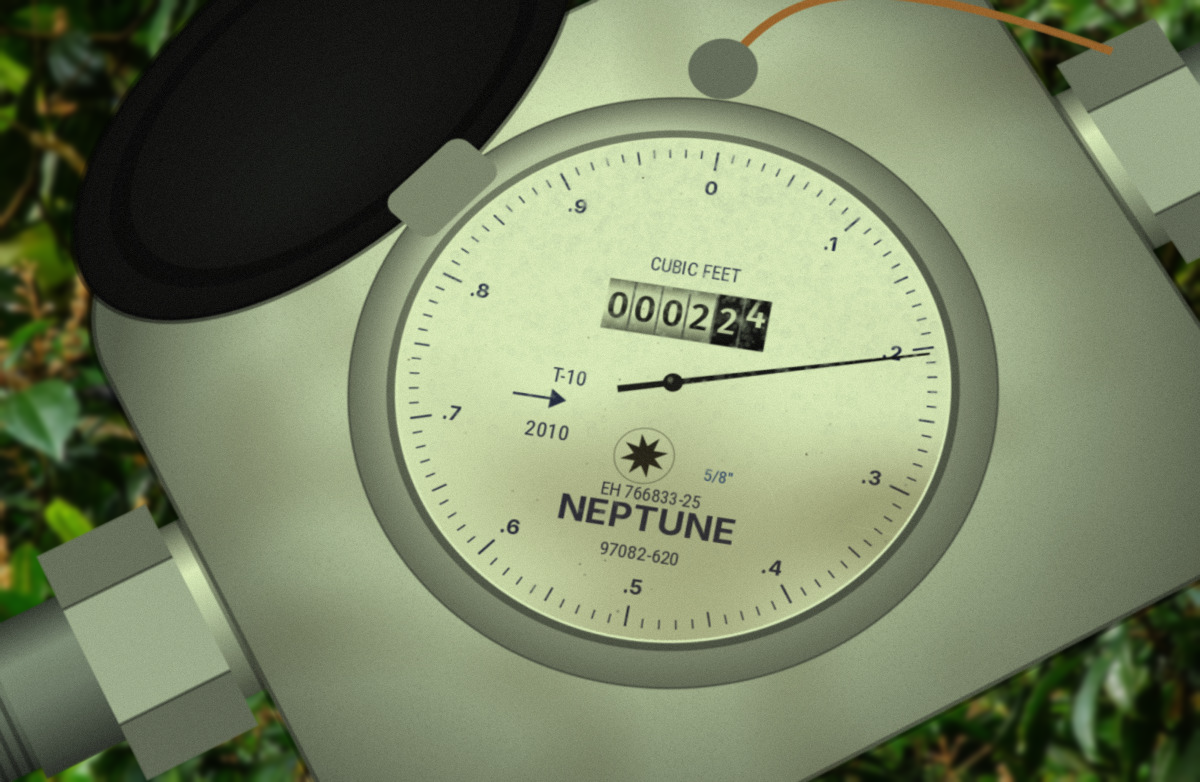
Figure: 224.20 ft³
